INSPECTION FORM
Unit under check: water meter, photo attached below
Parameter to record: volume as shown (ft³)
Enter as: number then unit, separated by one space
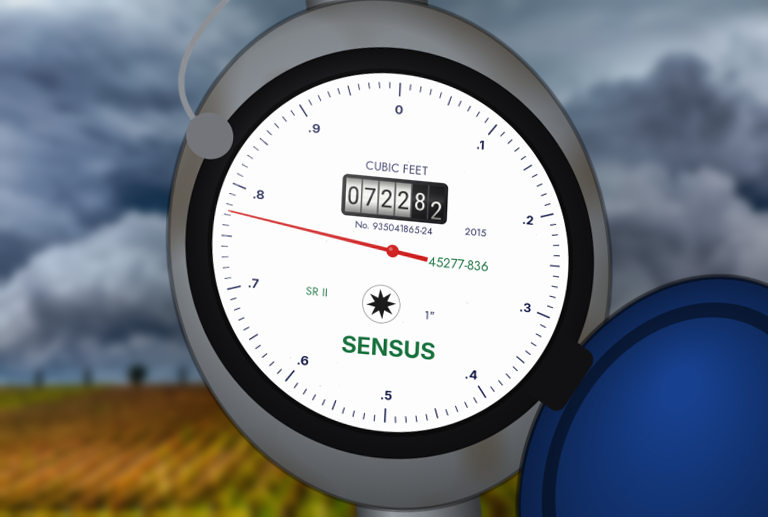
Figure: 72281.77 ft³
